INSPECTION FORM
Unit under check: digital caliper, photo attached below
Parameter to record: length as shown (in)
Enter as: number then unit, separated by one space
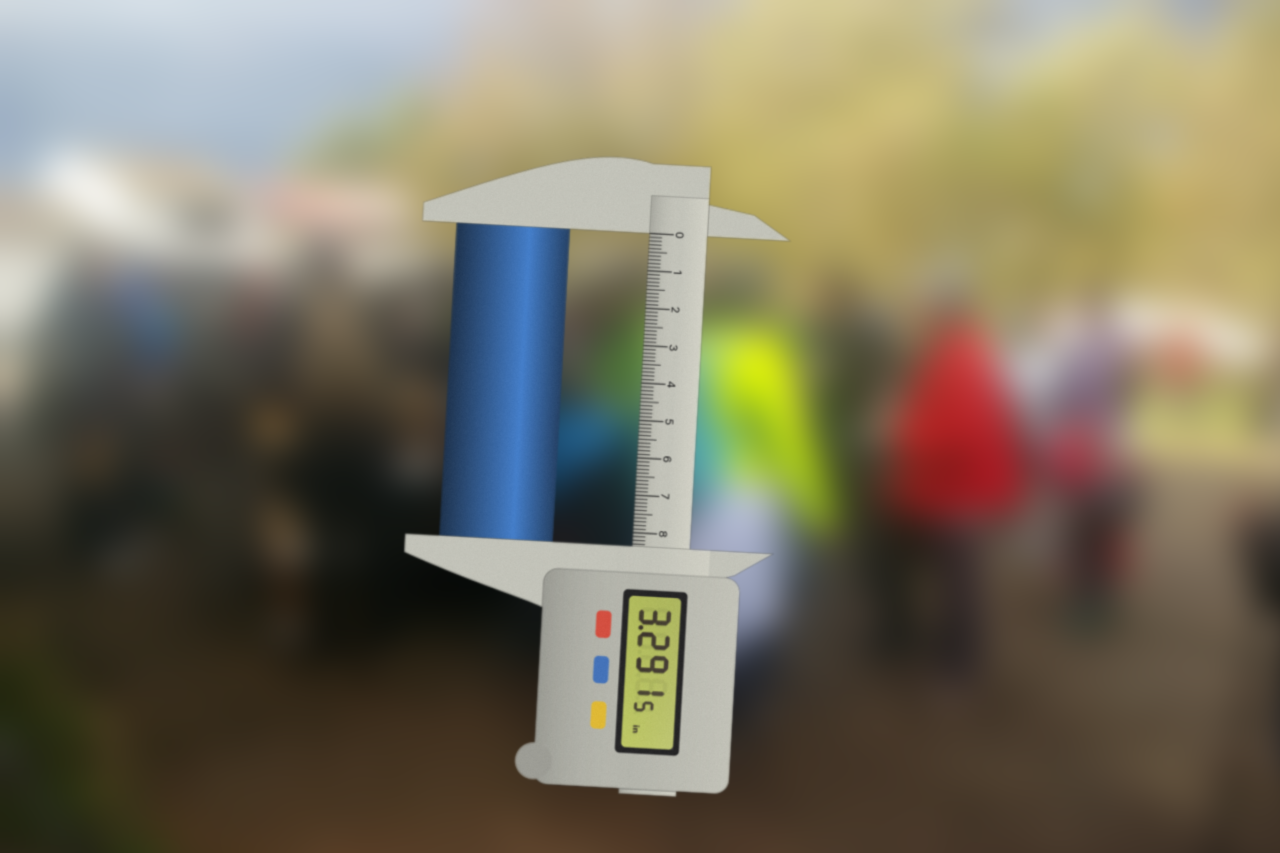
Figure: 3.2915 in
